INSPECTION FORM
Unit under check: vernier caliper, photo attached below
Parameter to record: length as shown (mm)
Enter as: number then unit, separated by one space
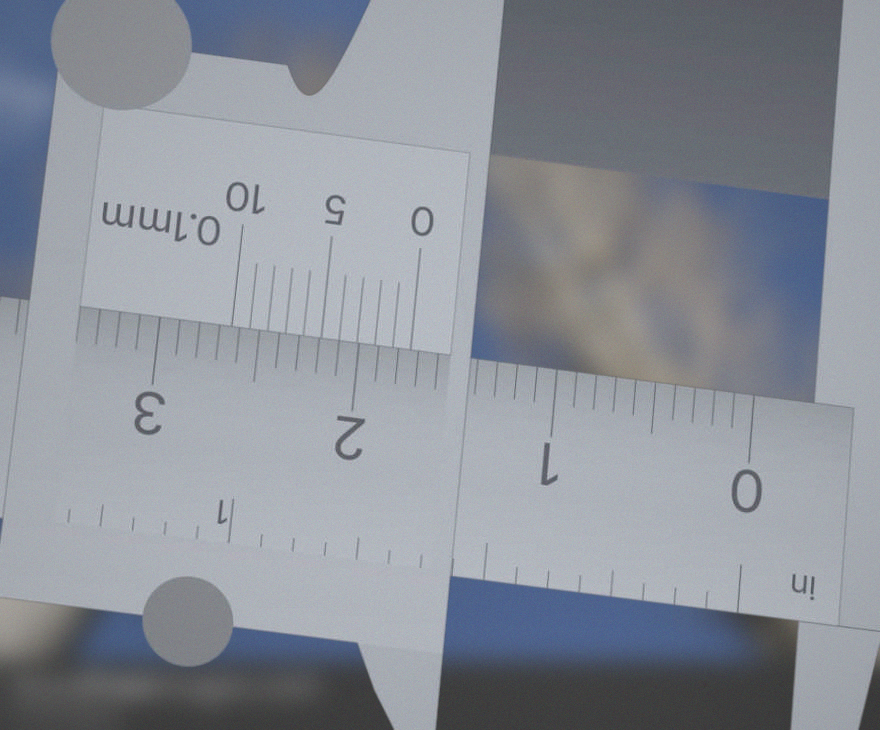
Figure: 17.4 mm
